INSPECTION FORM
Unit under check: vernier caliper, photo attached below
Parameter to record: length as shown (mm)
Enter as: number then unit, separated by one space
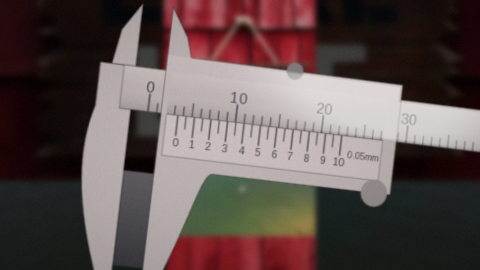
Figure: 3.4 mm
